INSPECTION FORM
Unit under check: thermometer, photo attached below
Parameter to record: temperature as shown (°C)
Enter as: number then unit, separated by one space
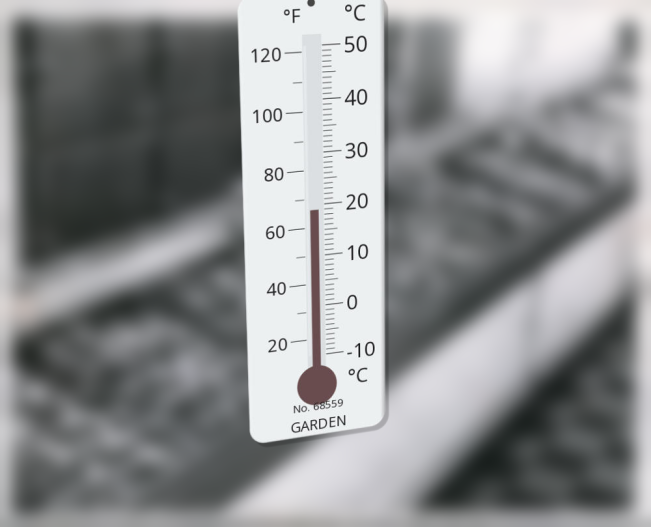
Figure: 19 °C
